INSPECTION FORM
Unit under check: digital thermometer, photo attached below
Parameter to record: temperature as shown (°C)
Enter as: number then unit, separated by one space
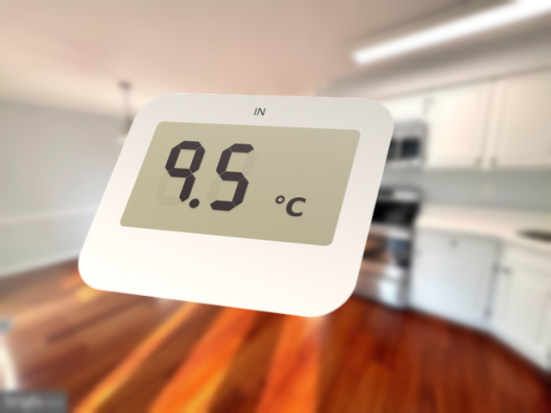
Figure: 9.5 °C
